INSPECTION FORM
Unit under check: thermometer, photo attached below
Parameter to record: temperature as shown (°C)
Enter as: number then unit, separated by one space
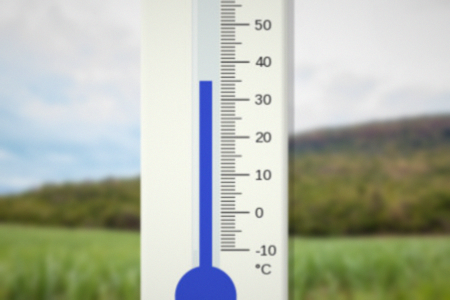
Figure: 35 °C
